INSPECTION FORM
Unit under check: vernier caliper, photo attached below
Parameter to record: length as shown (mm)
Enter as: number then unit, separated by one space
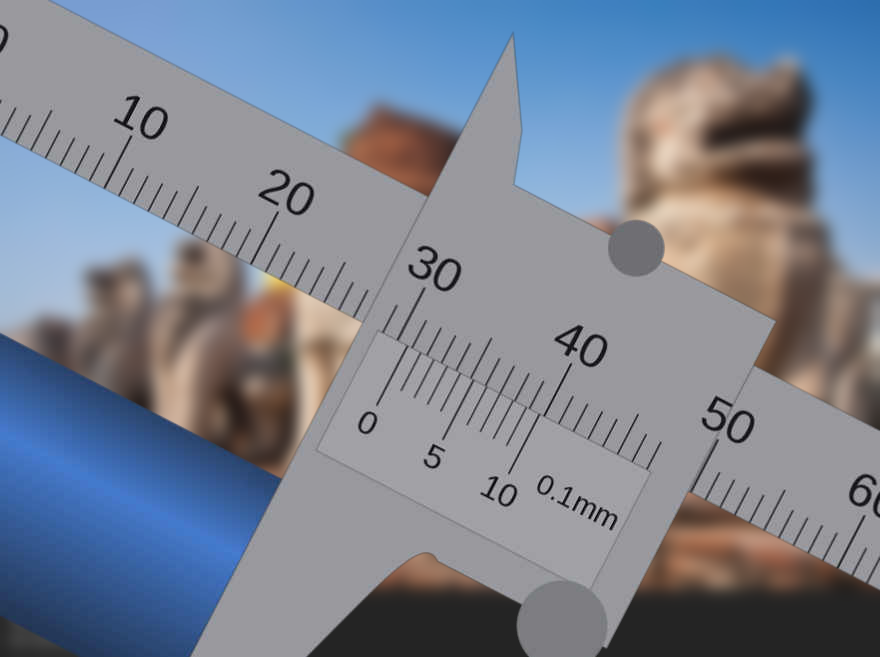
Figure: 30.7 mm
